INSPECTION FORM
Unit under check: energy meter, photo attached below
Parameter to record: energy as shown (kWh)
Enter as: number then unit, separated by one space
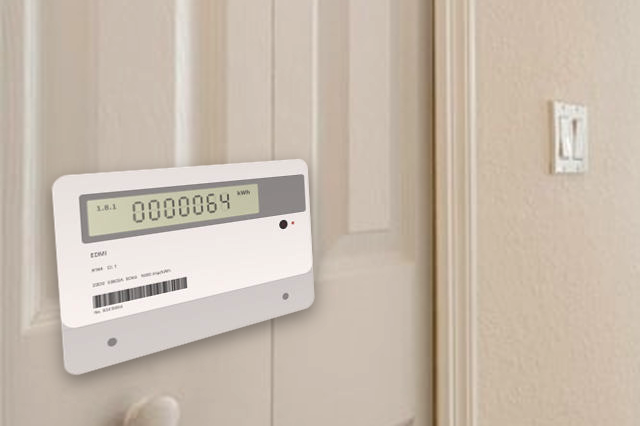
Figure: 64 kWh
